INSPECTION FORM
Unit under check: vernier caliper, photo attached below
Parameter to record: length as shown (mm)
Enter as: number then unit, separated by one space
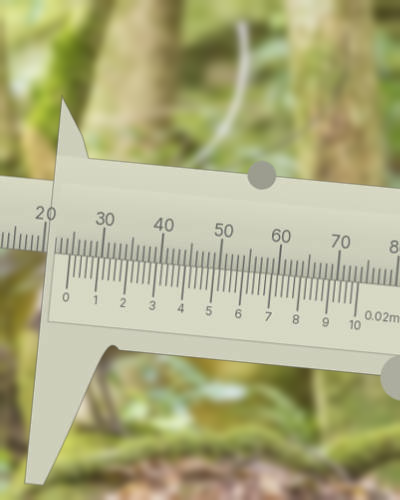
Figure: 24.6 mm
